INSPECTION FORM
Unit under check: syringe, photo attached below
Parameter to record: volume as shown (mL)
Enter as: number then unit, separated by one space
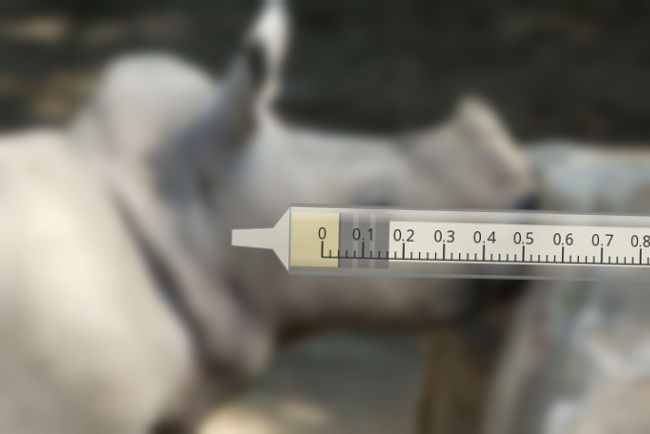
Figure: 0.04 mL
